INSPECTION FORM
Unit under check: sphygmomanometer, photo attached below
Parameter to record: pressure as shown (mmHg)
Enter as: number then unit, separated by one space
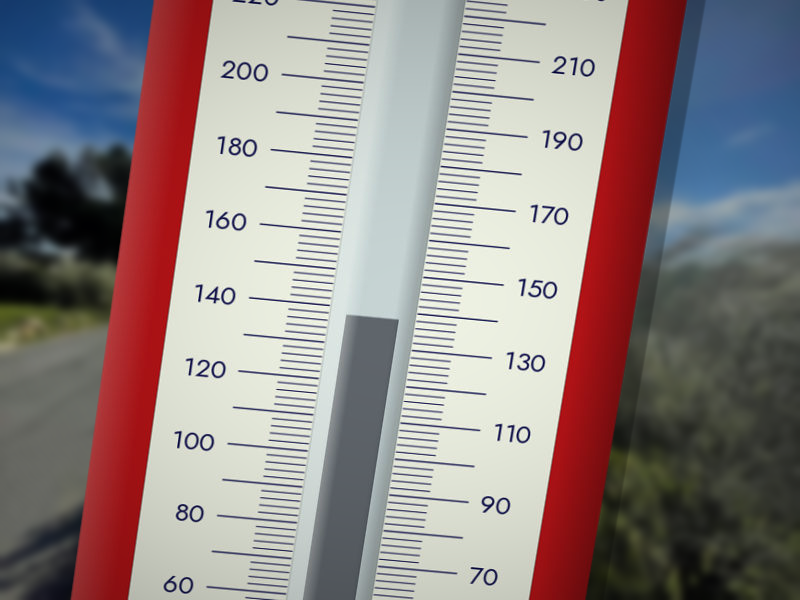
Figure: 138 mmHg
